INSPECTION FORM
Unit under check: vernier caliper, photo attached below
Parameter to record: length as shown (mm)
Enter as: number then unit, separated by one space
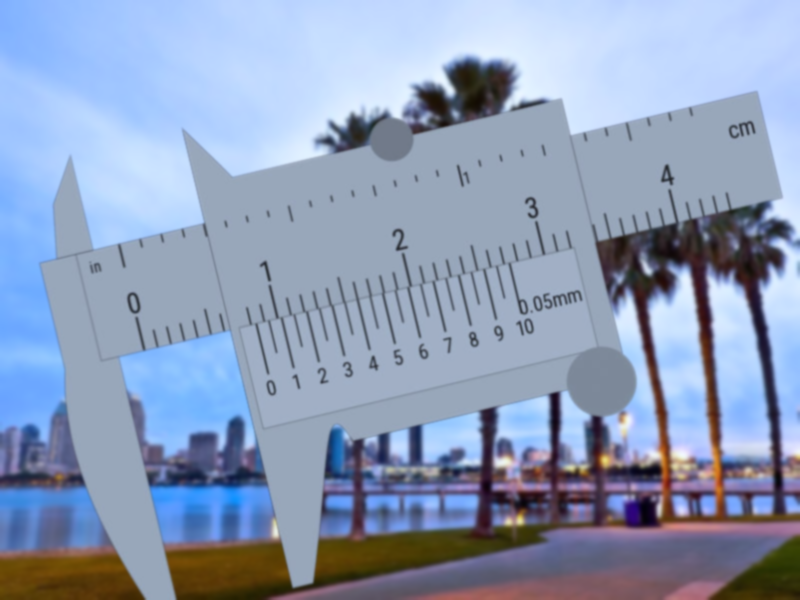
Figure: 8.4 mm
